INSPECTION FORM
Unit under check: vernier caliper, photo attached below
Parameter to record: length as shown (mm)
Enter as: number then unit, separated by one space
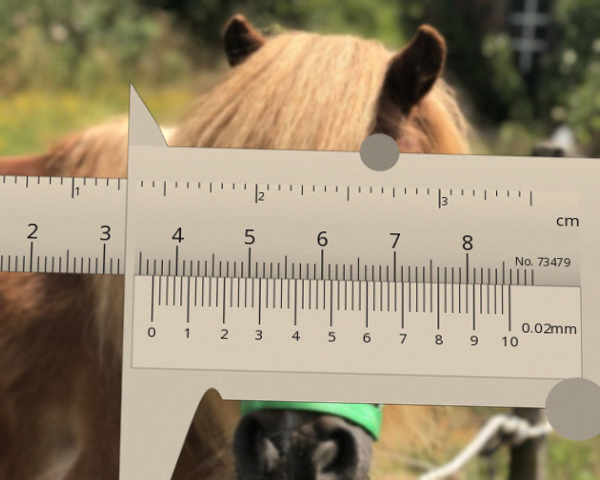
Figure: 36.8 mm
